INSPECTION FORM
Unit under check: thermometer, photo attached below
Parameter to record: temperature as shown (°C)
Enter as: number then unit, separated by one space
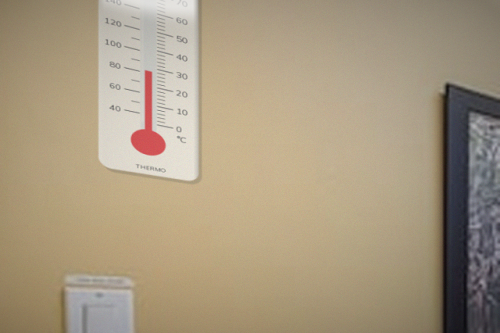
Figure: 28 °C
